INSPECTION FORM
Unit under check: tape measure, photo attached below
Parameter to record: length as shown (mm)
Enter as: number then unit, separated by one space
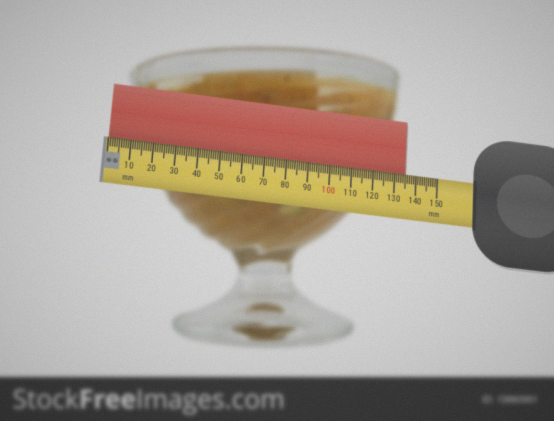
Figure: 135 mm
